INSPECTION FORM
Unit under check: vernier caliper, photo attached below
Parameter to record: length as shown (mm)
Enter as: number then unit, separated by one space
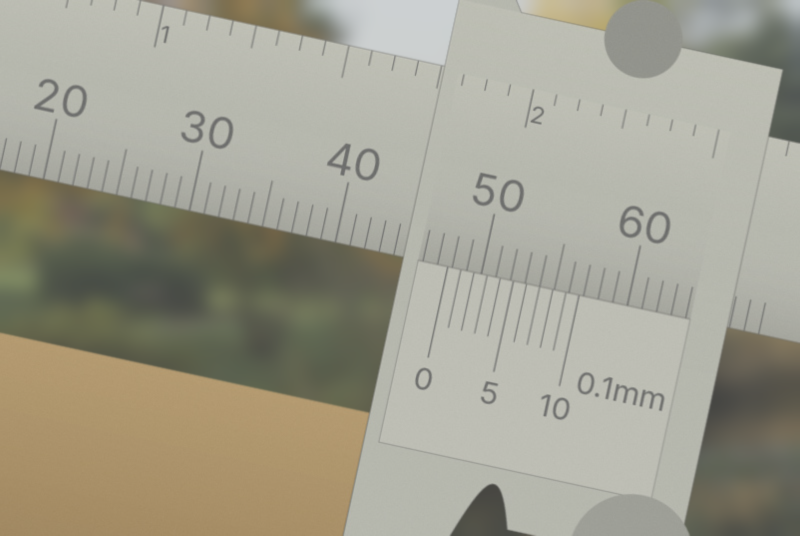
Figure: 47.7 mm
